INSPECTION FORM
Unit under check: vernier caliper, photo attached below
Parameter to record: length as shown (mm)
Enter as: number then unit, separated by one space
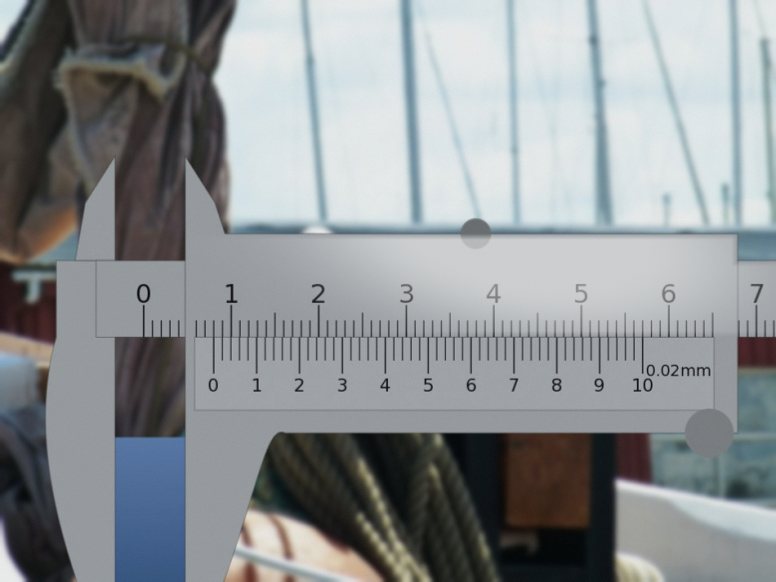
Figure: 8.0 mm
